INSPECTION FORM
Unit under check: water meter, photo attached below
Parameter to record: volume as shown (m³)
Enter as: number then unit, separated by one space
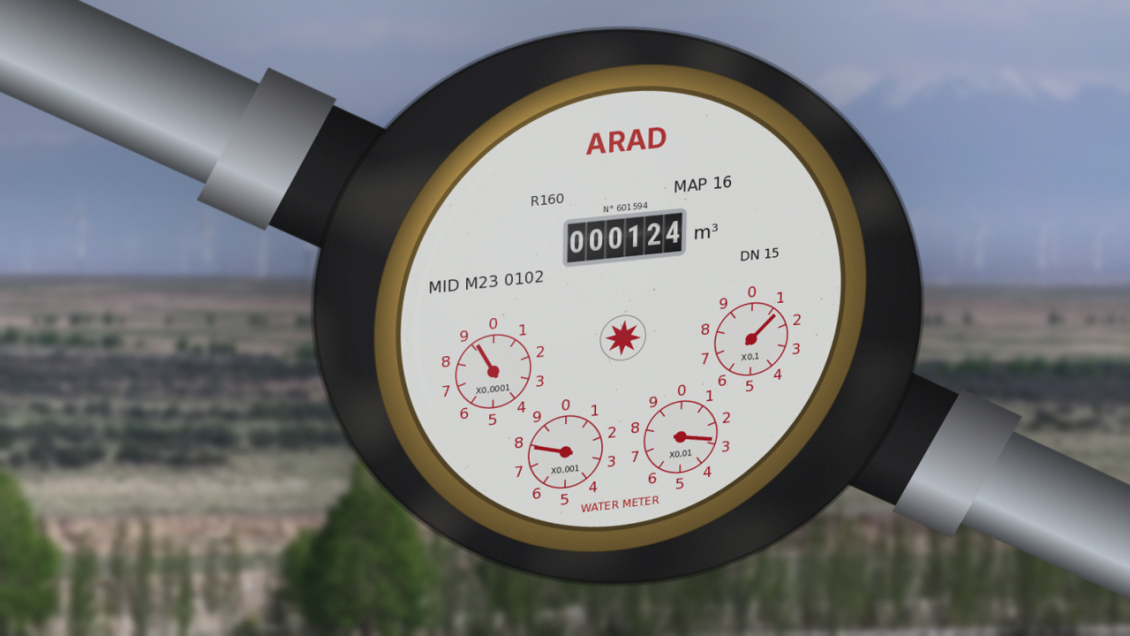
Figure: 124.1279 m³
